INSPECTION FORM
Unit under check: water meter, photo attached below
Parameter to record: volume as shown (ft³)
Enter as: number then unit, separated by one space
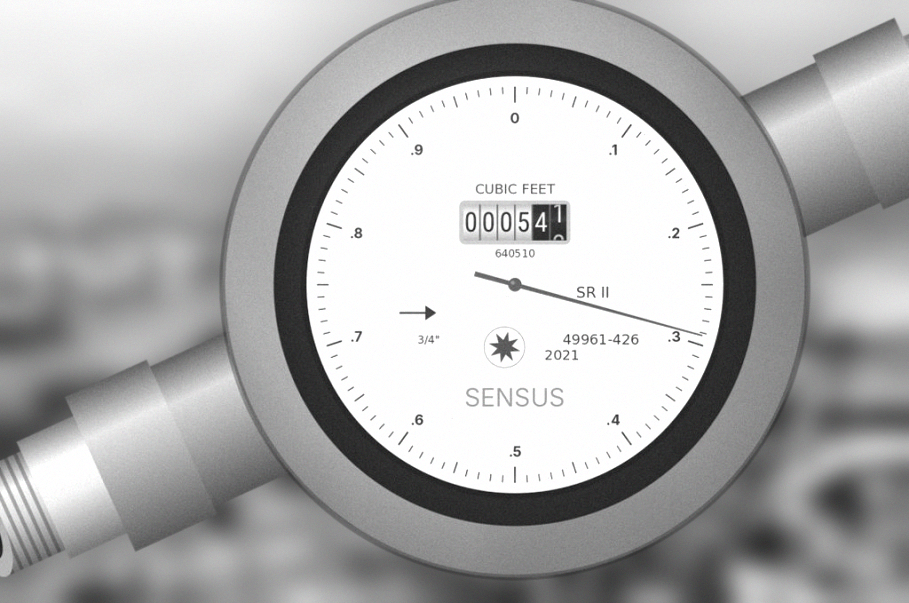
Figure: 541.29 ft³
